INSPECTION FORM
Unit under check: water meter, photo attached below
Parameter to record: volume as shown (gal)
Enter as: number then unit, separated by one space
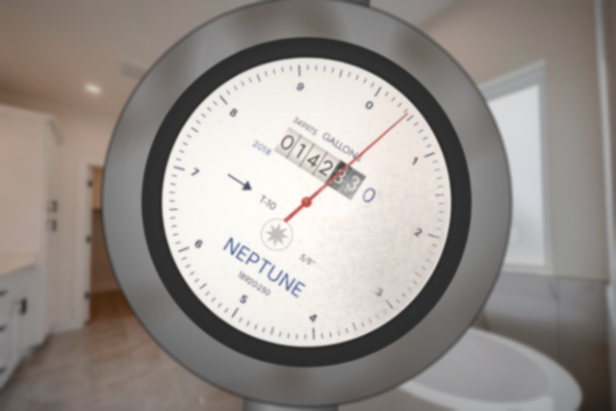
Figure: 142330.4 gal
